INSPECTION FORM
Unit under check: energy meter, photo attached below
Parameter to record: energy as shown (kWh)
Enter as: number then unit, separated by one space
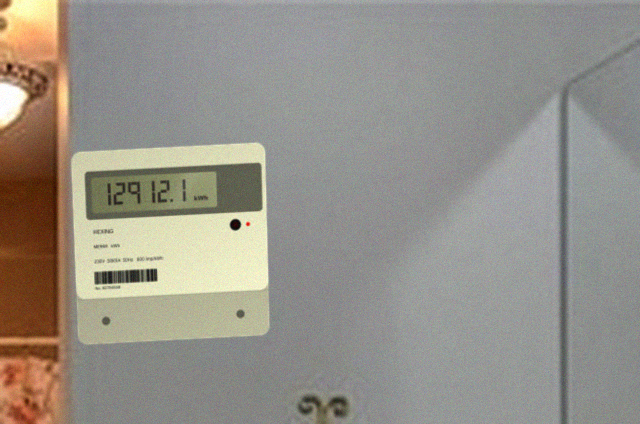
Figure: 12912.1 kWh
